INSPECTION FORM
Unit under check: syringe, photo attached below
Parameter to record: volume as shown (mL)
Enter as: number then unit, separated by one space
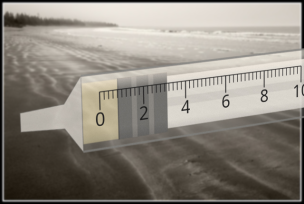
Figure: 0.8 mL
